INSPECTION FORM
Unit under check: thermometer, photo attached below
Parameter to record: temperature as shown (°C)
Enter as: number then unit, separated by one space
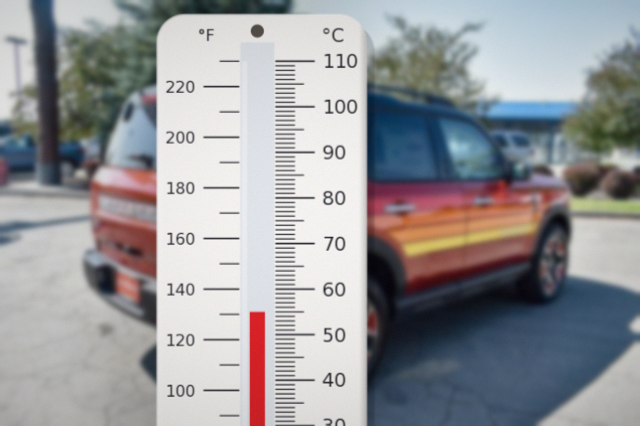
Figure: 55 °C
